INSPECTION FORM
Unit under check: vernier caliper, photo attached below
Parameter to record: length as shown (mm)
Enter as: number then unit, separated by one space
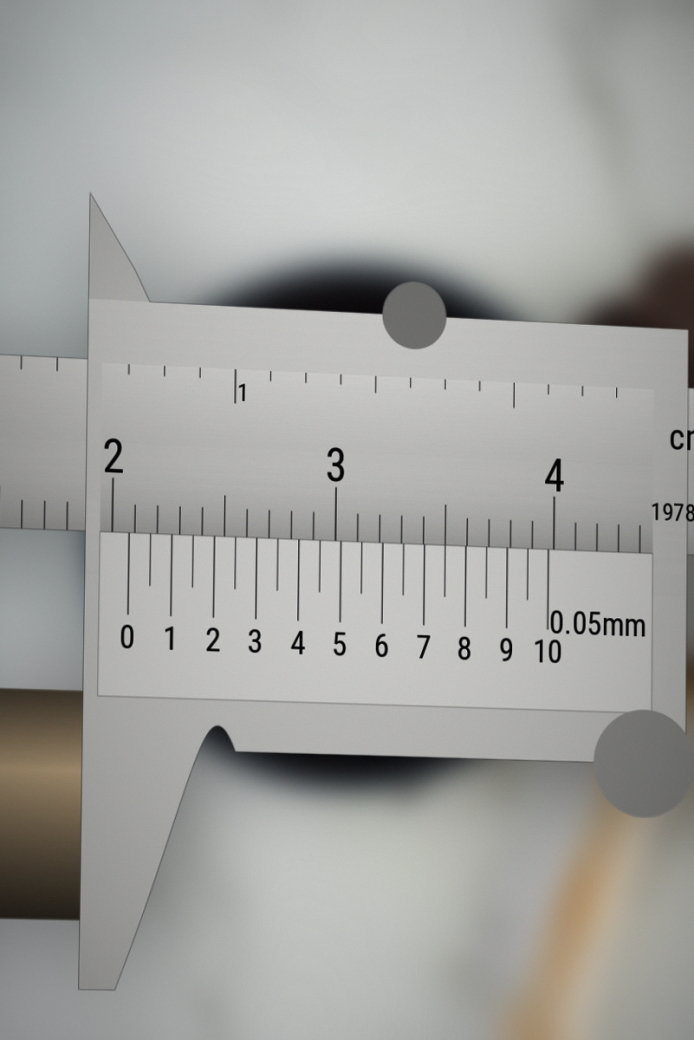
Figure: 20.75 mm
